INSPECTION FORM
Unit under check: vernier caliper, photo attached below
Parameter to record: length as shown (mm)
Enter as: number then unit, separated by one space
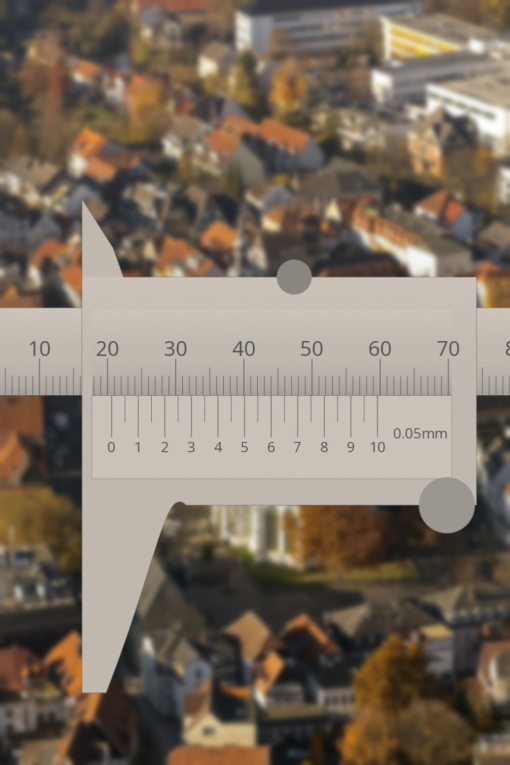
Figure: 20.6 mm
